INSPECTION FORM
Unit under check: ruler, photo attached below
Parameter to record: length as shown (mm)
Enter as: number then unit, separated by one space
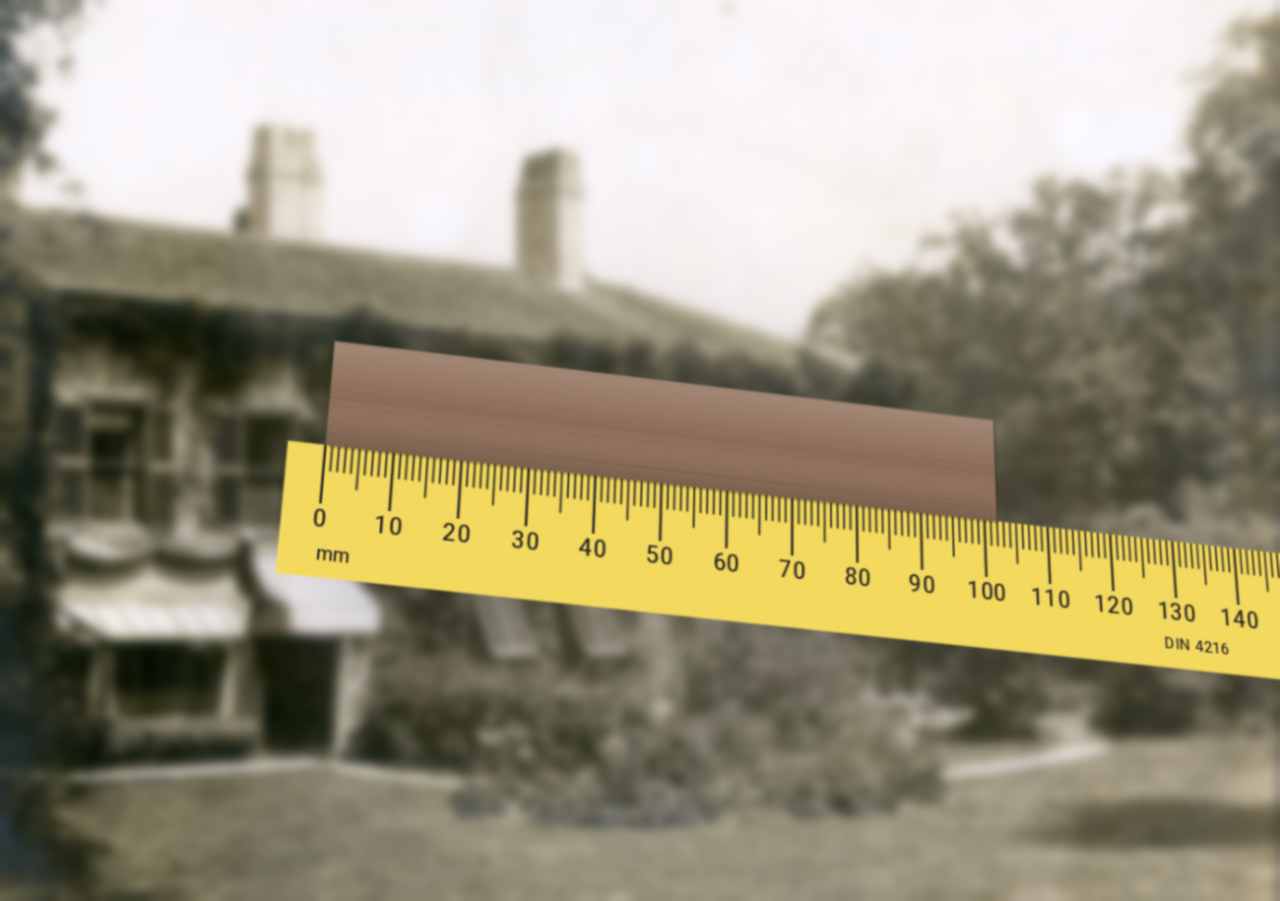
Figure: 102 mm
